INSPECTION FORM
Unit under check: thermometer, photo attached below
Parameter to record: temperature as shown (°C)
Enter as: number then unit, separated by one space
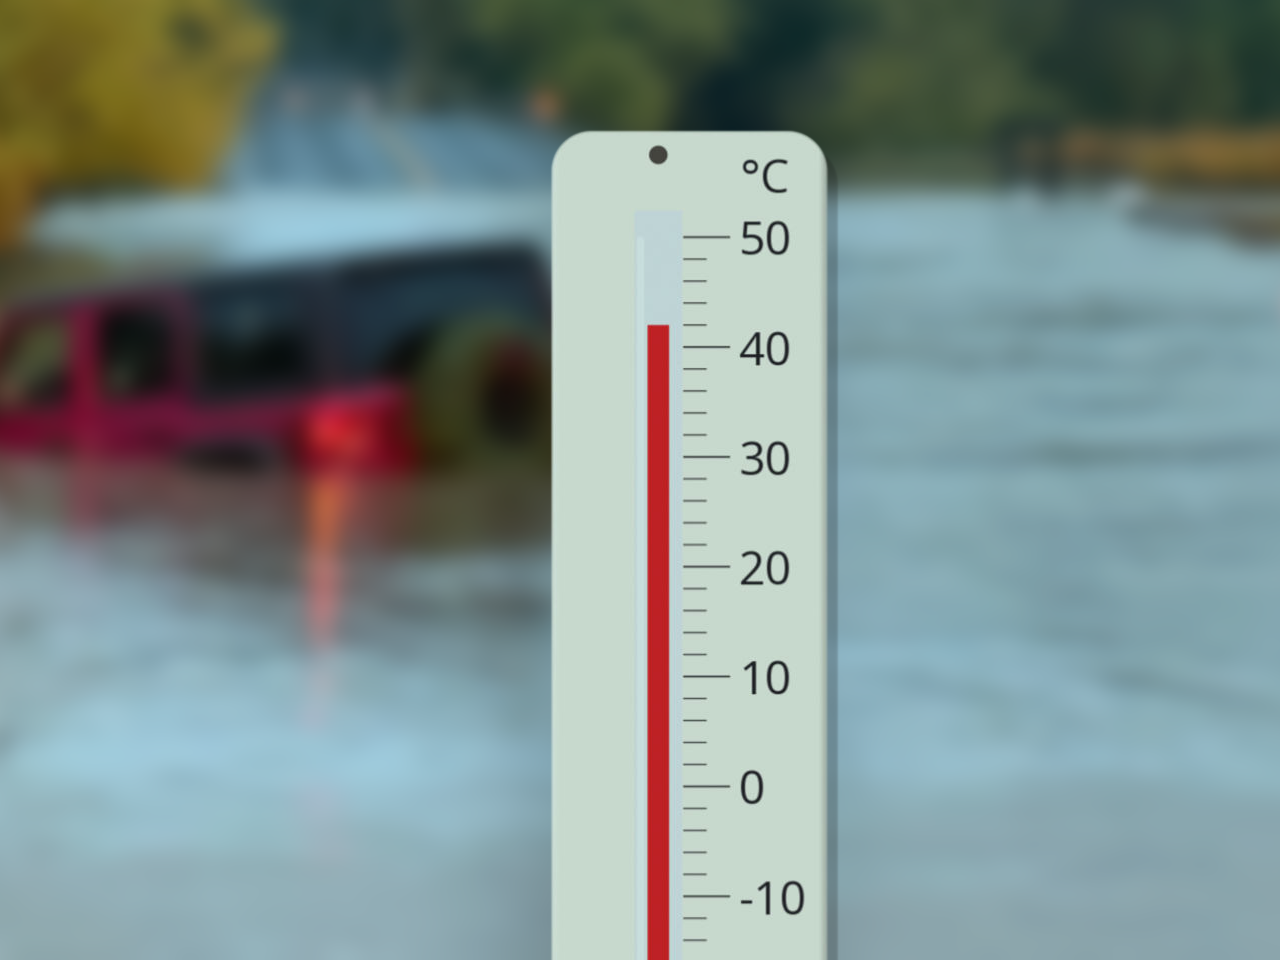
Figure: 42 °C
